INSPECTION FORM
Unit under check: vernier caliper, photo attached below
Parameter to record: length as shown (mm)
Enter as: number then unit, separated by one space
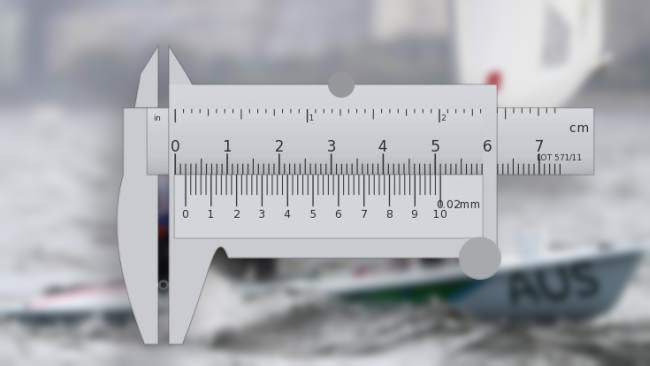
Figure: 2.0 mm
